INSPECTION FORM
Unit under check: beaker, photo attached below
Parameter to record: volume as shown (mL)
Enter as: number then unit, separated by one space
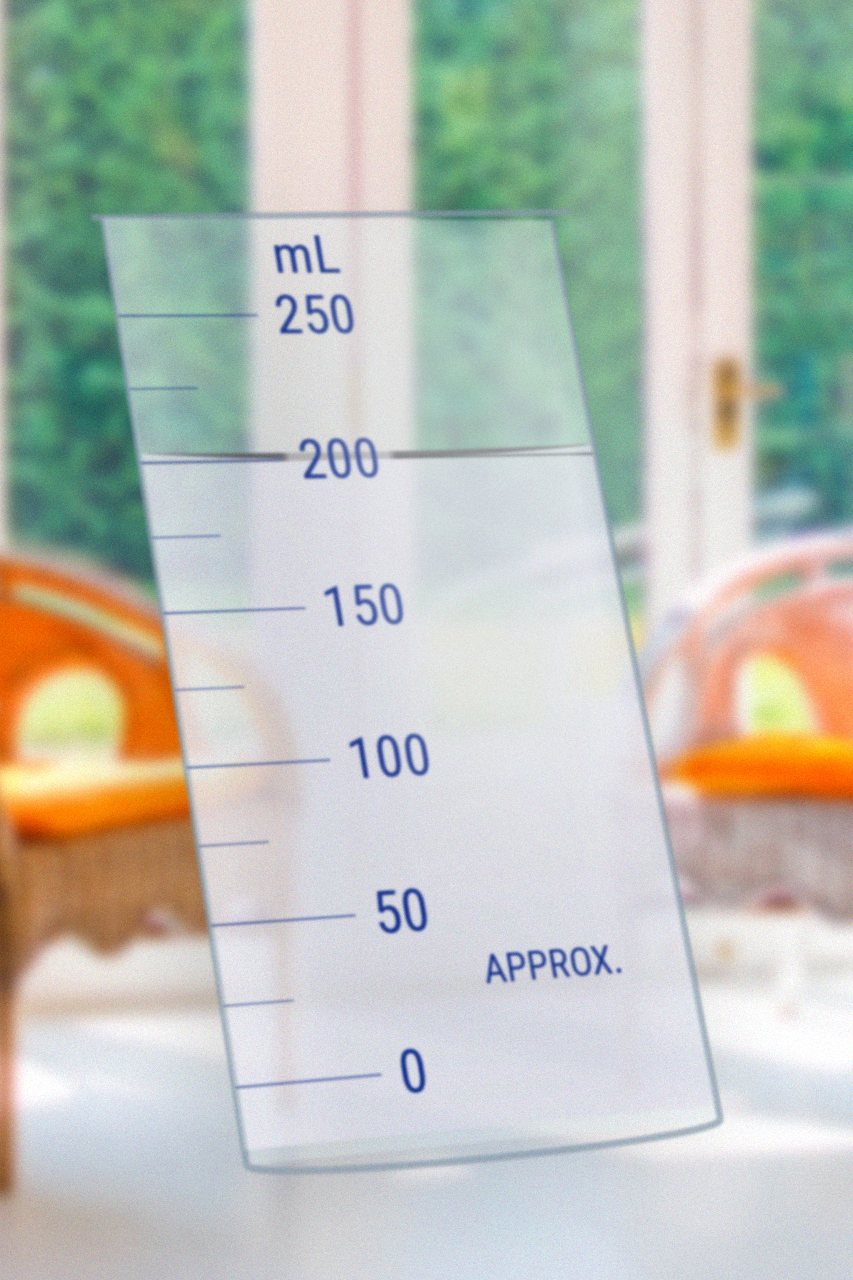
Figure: 200 mL
